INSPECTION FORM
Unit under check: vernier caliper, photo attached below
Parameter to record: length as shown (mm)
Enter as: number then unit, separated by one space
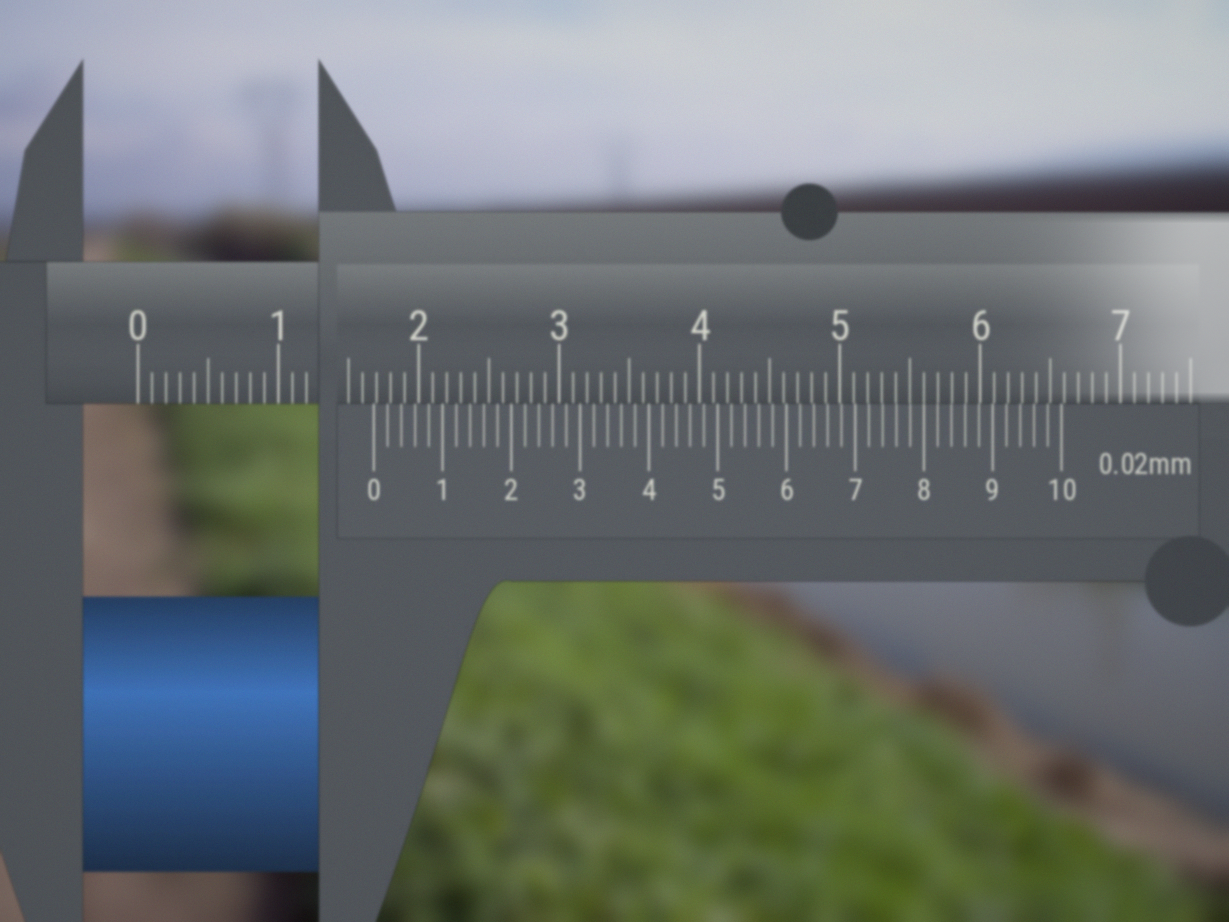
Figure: 16.8 mm
